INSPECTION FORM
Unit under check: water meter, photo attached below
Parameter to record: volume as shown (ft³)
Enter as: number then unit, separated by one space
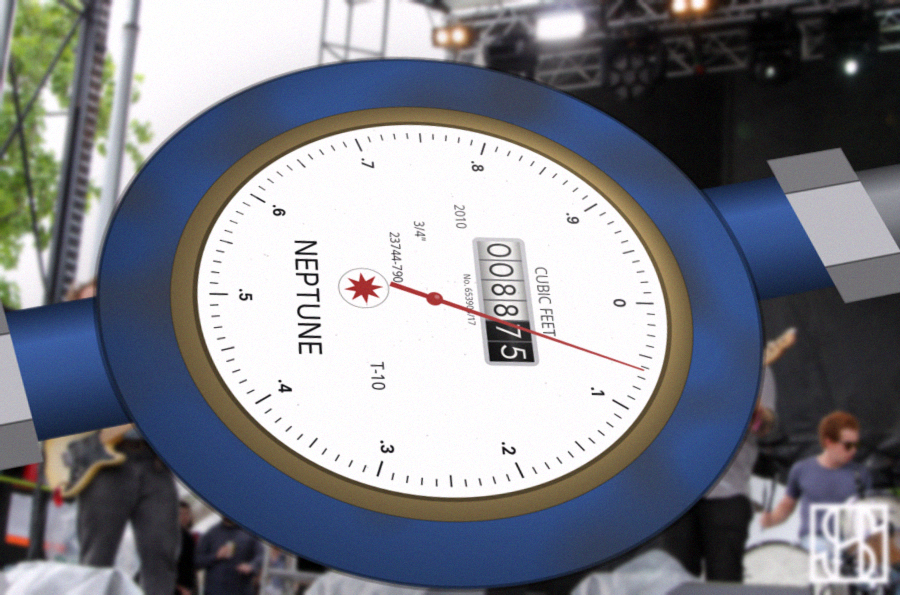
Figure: 8875.06 ft³
